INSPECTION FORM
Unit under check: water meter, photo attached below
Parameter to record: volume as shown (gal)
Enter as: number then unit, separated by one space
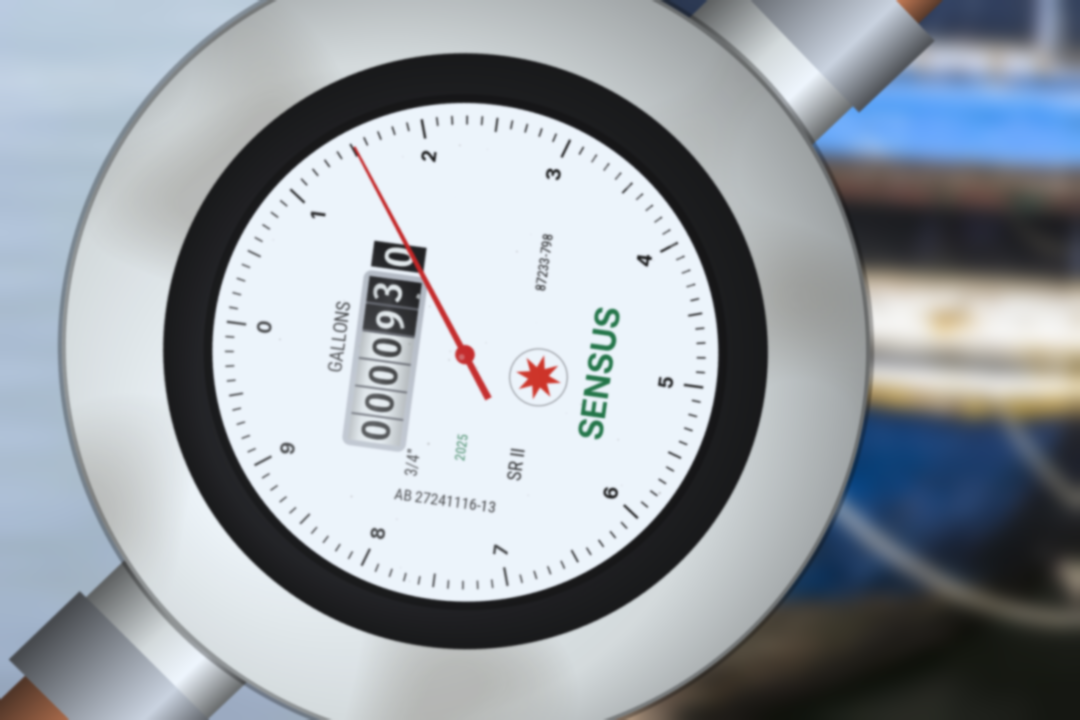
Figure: 931.5 gal
